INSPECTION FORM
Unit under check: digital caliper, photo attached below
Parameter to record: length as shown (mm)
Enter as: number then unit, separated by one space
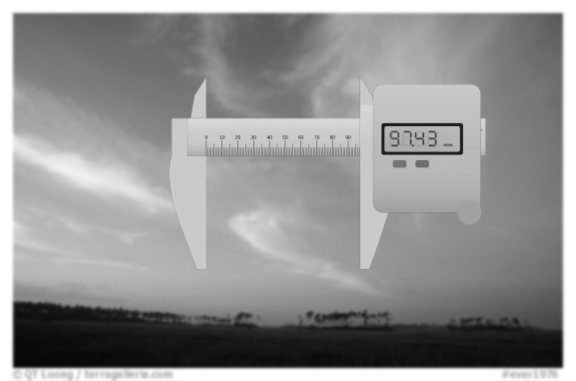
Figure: 97.43 mm
